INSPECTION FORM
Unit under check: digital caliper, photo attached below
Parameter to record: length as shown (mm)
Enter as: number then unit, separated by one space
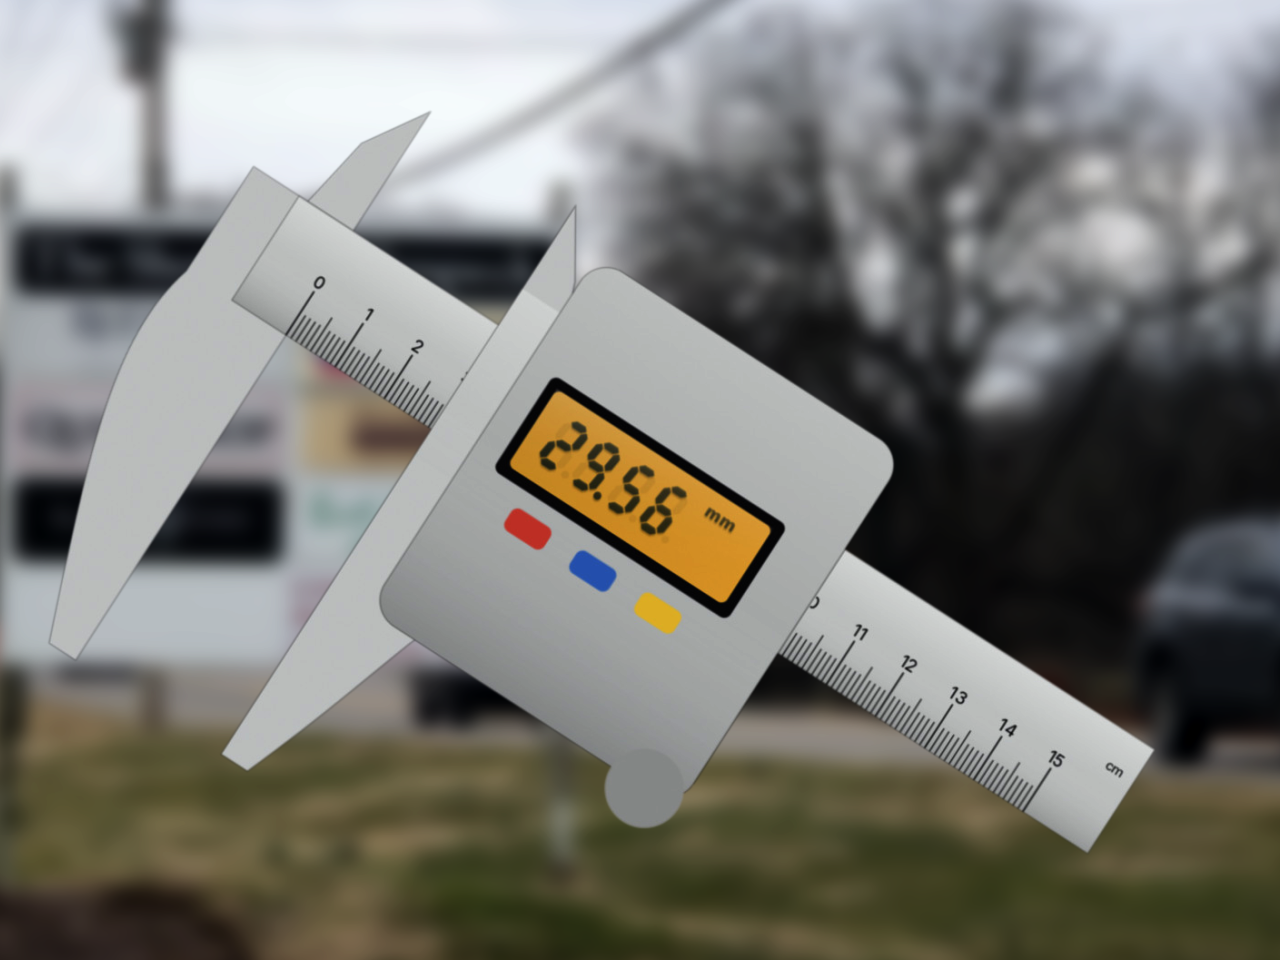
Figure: 29.56 mm
